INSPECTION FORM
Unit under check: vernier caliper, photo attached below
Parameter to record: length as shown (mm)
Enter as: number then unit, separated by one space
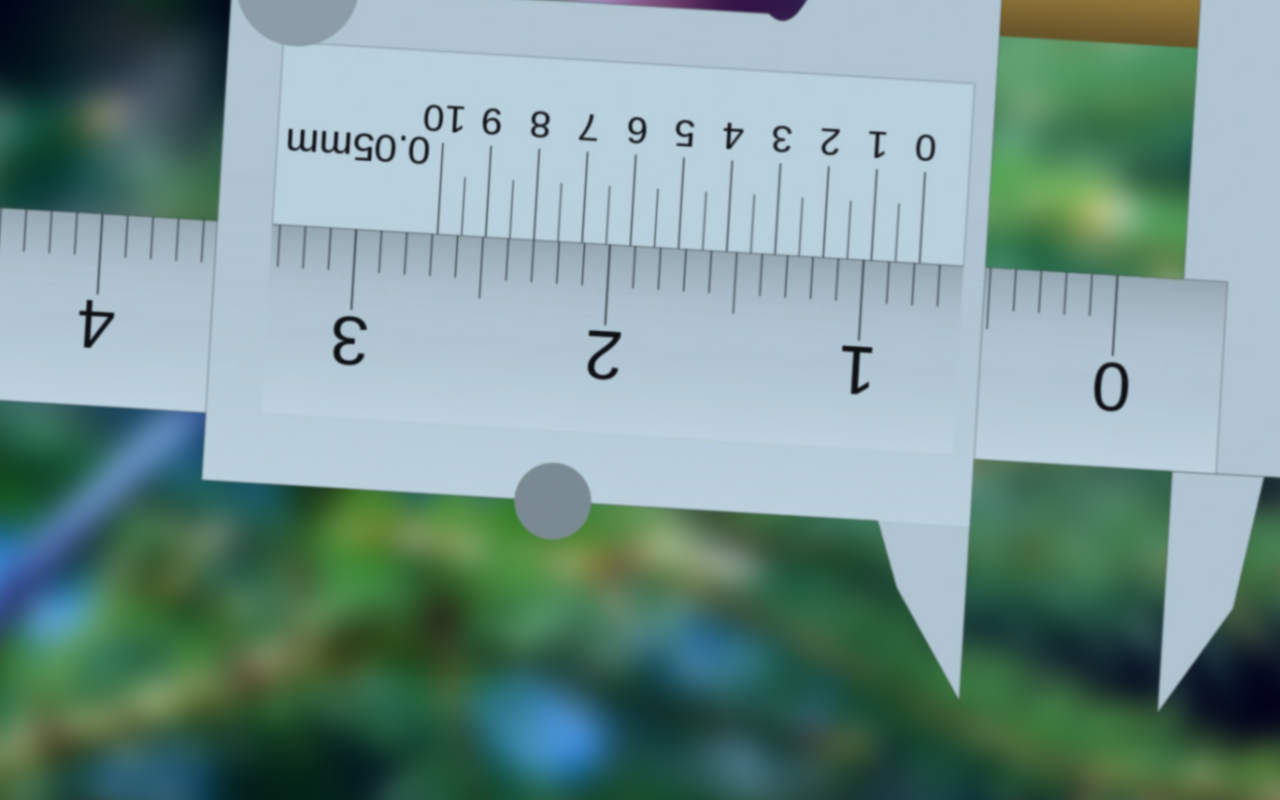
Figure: 7.8 mm
